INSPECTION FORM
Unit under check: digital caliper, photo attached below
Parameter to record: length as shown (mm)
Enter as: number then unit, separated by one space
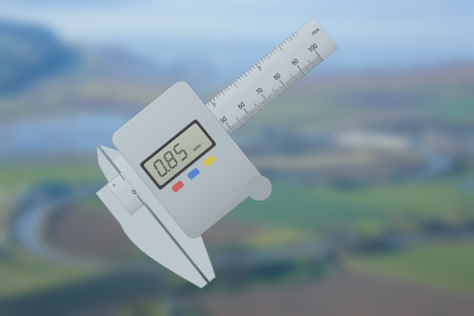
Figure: 0.85 mm
